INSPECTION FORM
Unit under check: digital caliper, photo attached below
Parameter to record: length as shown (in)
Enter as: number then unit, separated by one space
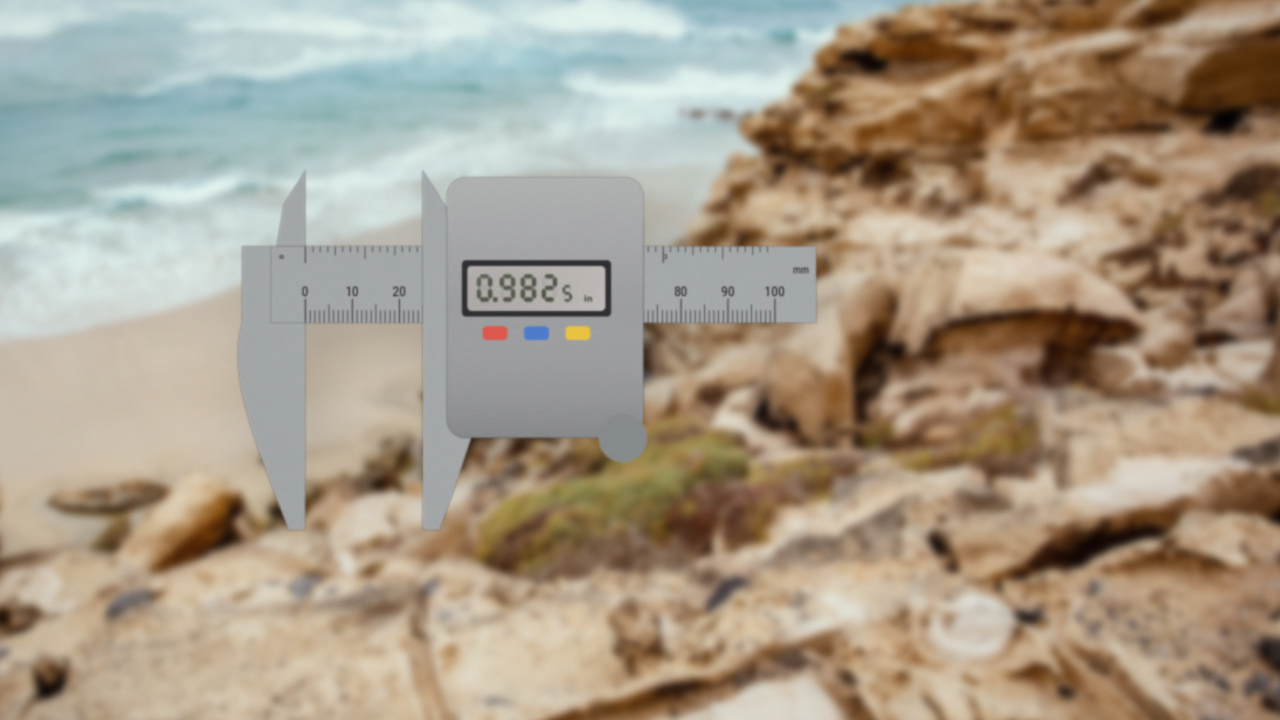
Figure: 0.9825 in
